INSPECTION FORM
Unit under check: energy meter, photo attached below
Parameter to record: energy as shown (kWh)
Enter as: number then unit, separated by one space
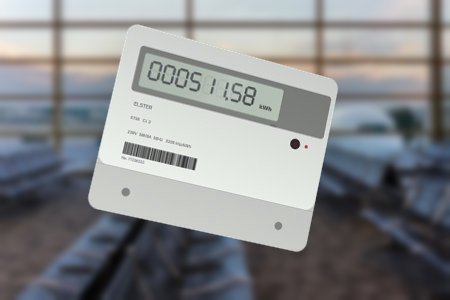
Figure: 511.58 kWh
